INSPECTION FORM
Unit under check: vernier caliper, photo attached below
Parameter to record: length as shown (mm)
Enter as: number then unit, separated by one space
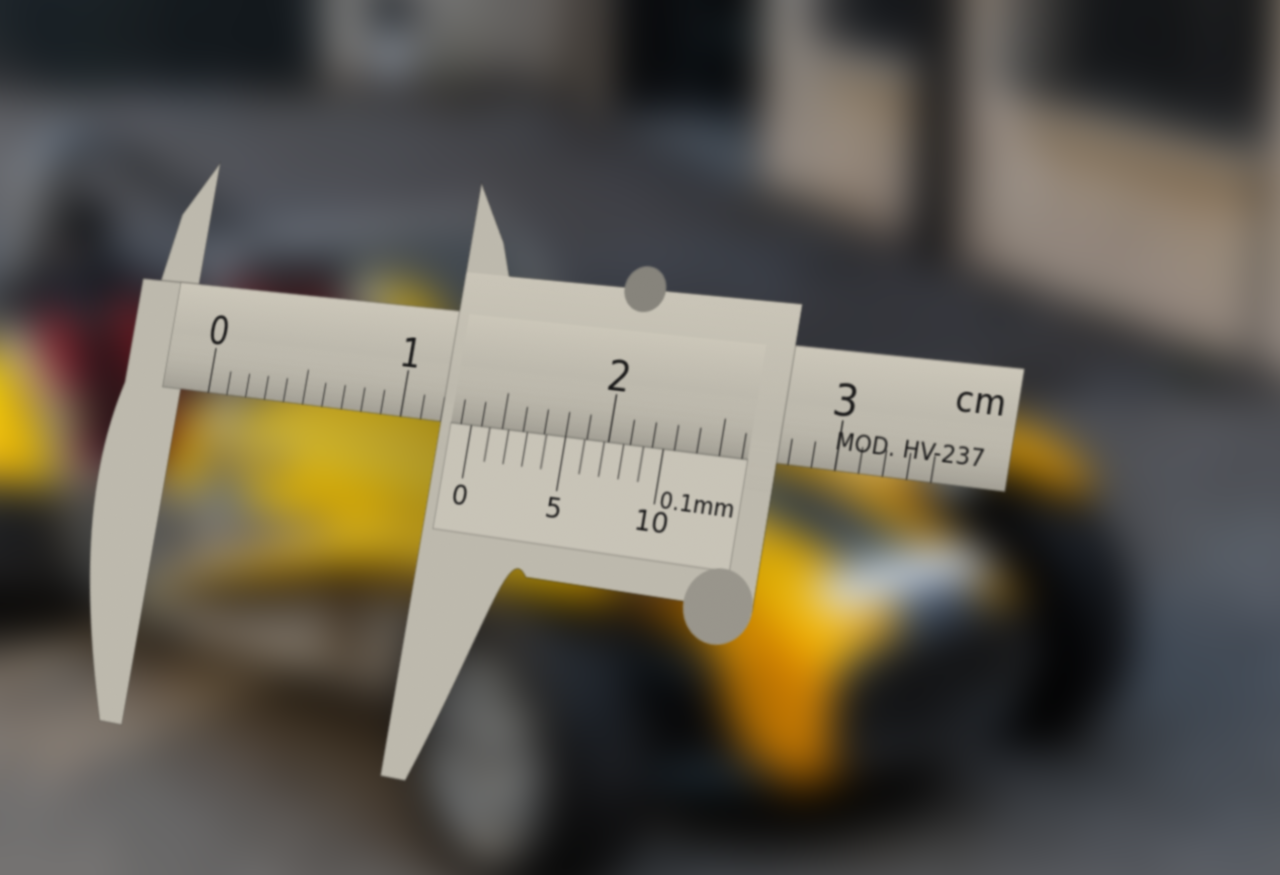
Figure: 13.5 mm
